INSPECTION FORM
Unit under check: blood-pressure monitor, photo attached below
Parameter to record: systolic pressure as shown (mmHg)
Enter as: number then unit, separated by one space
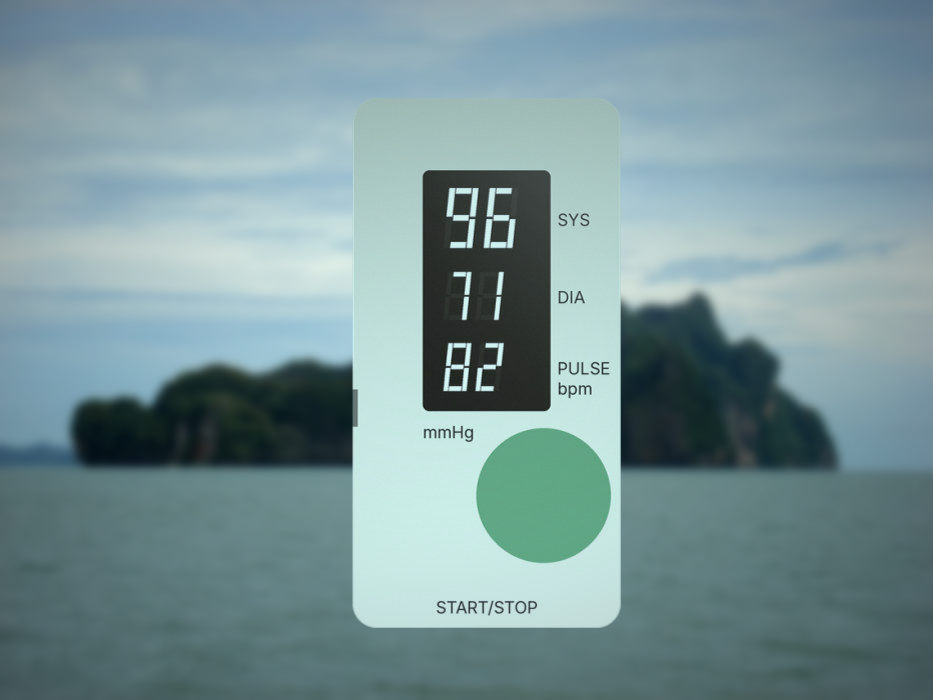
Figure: 96 mmHg
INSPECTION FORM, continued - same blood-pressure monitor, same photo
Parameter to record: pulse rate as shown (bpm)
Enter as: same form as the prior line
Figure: 82 bpm
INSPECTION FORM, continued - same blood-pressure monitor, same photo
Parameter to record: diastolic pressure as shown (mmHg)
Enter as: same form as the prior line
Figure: 71 mmHg
